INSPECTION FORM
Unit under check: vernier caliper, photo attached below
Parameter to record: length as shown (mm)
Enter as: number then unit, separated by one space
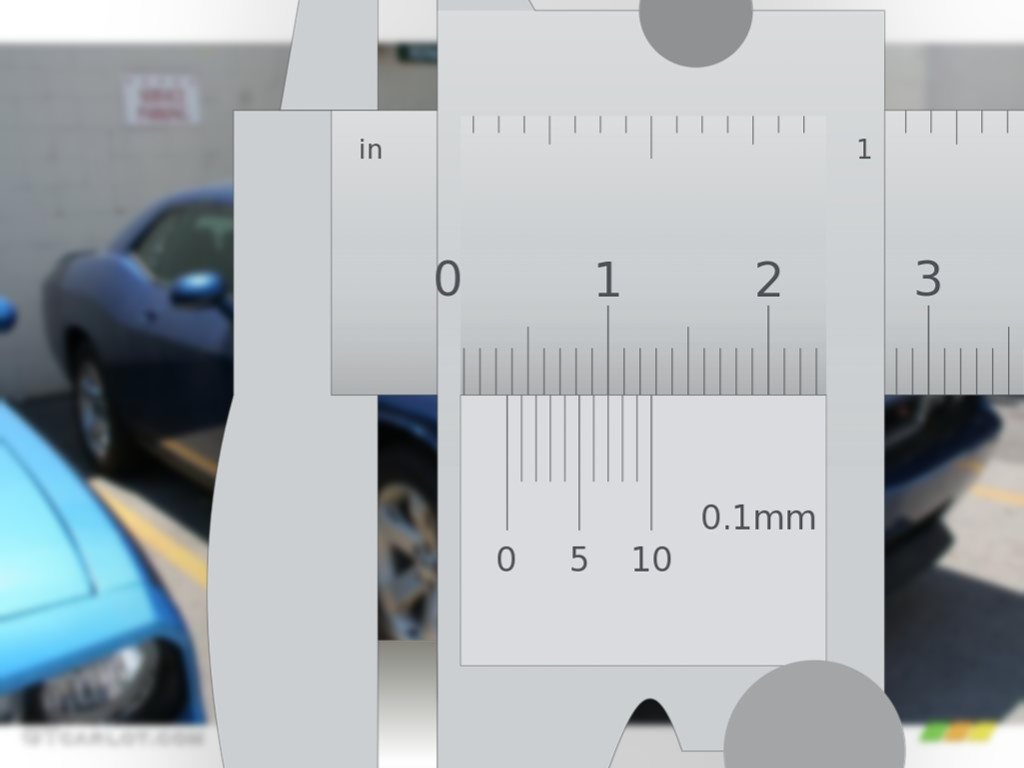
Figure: 3.7 mm
